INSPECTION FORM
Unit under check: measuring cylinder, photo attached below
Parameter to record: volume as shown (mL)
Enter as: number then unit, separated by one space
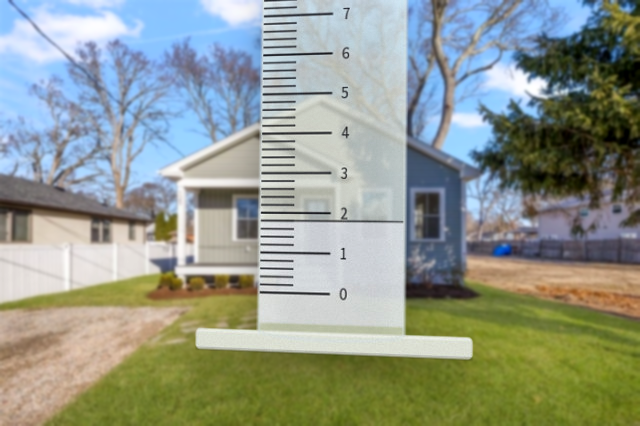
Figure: 1.8 mL
